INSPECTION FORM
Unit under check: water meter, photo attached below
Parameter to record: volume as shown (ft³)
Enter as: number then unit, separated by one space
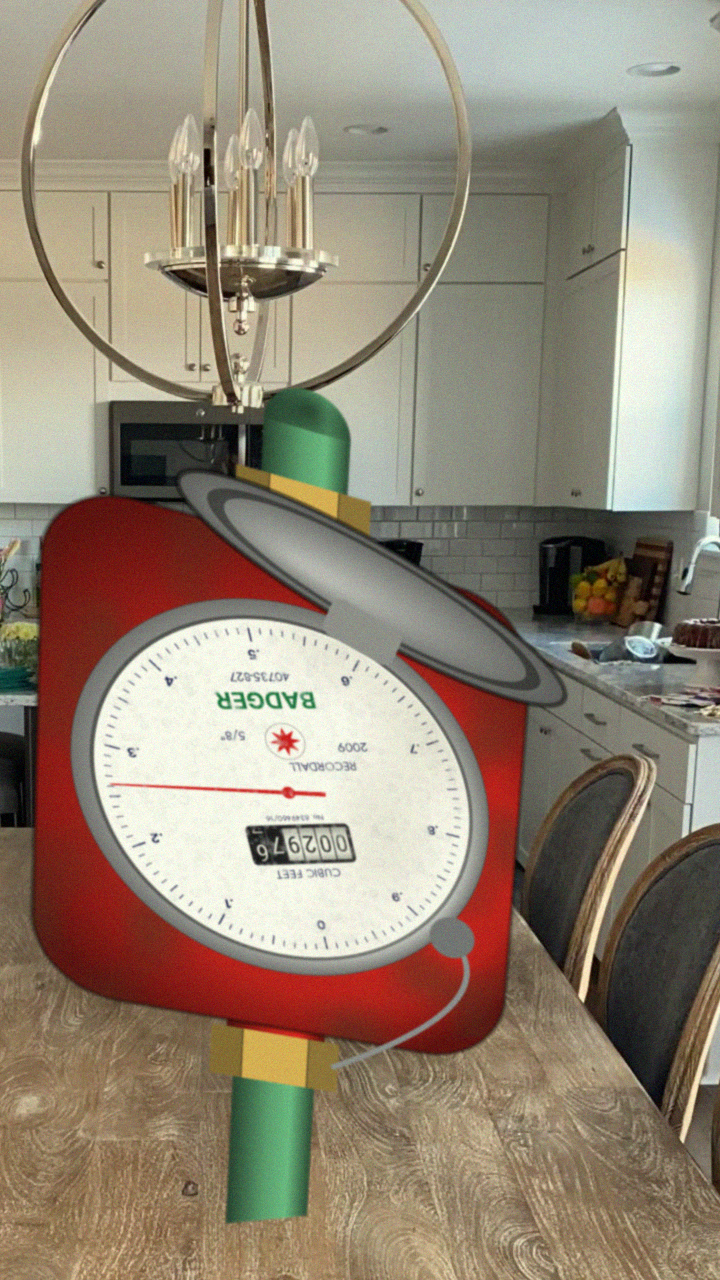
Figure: 2976.26 ft³
